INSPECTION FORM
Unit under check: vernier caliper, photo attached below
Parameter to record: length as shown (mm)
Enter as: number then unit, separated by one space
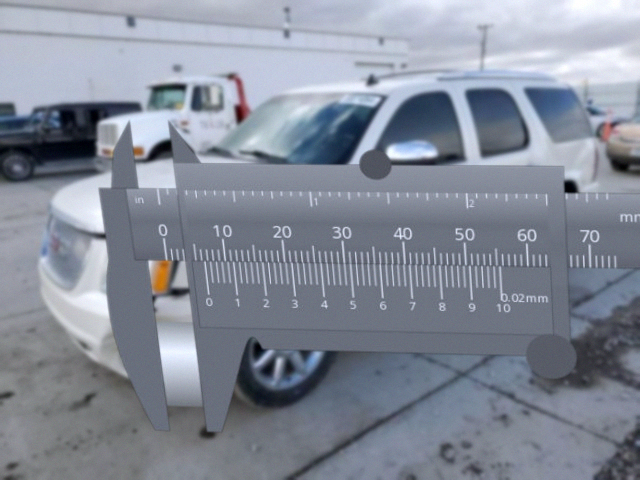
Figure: 6.5 mm
